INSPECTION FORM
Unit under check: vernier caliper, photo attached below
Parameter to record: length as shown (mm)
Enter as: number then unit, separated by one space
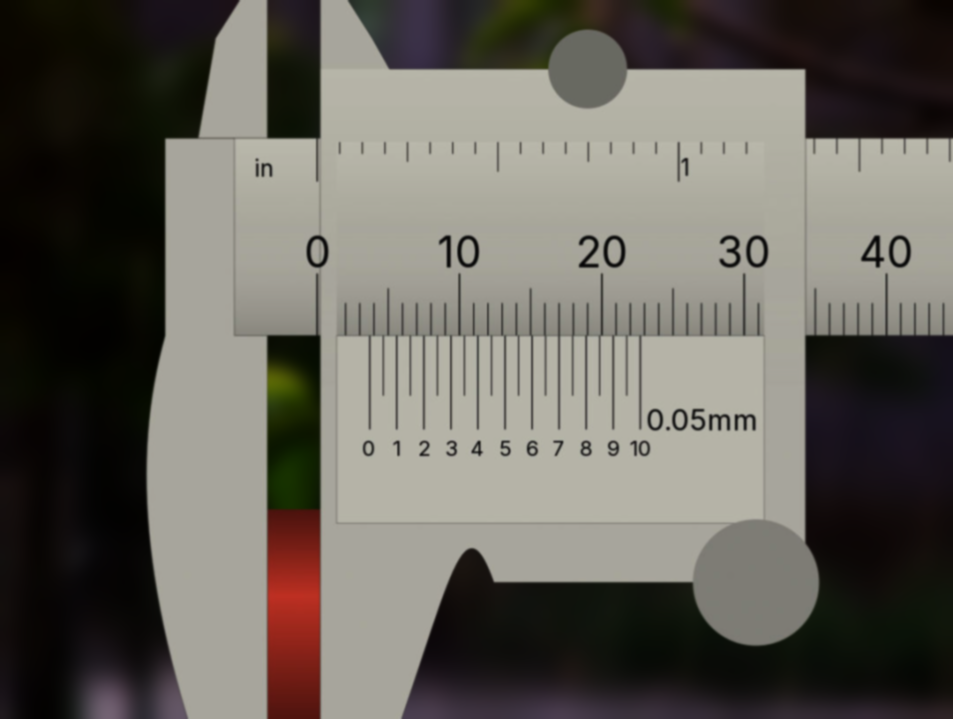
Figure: 3.7 mm
